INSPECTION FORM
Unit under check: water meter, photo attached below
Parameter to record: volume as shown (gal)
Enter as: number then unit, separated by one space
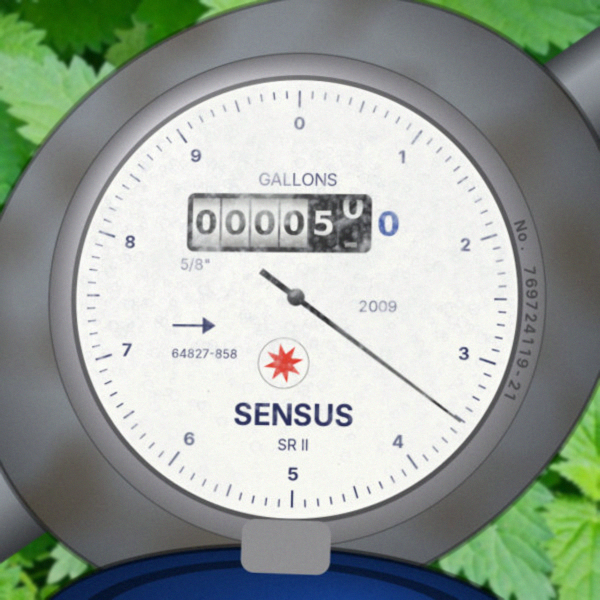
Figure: 503.5 gal
